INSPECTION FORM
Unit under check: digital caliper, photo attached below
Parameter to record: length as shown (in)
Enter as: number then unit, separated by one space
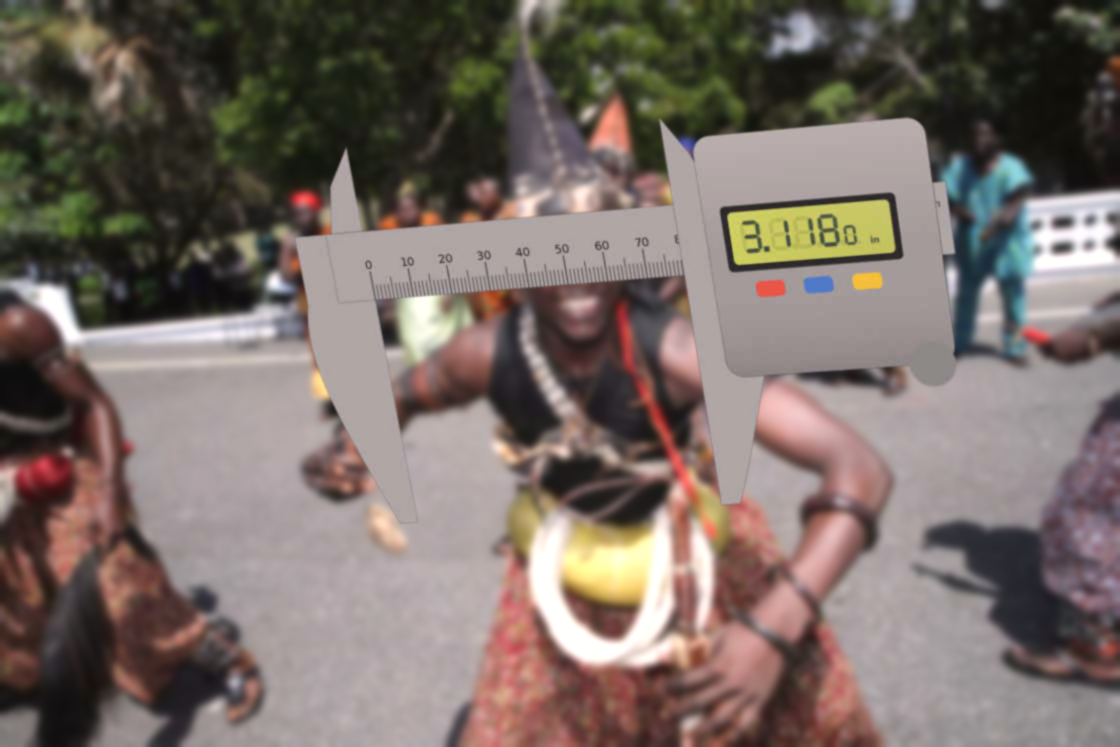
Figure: 3.1180 in
